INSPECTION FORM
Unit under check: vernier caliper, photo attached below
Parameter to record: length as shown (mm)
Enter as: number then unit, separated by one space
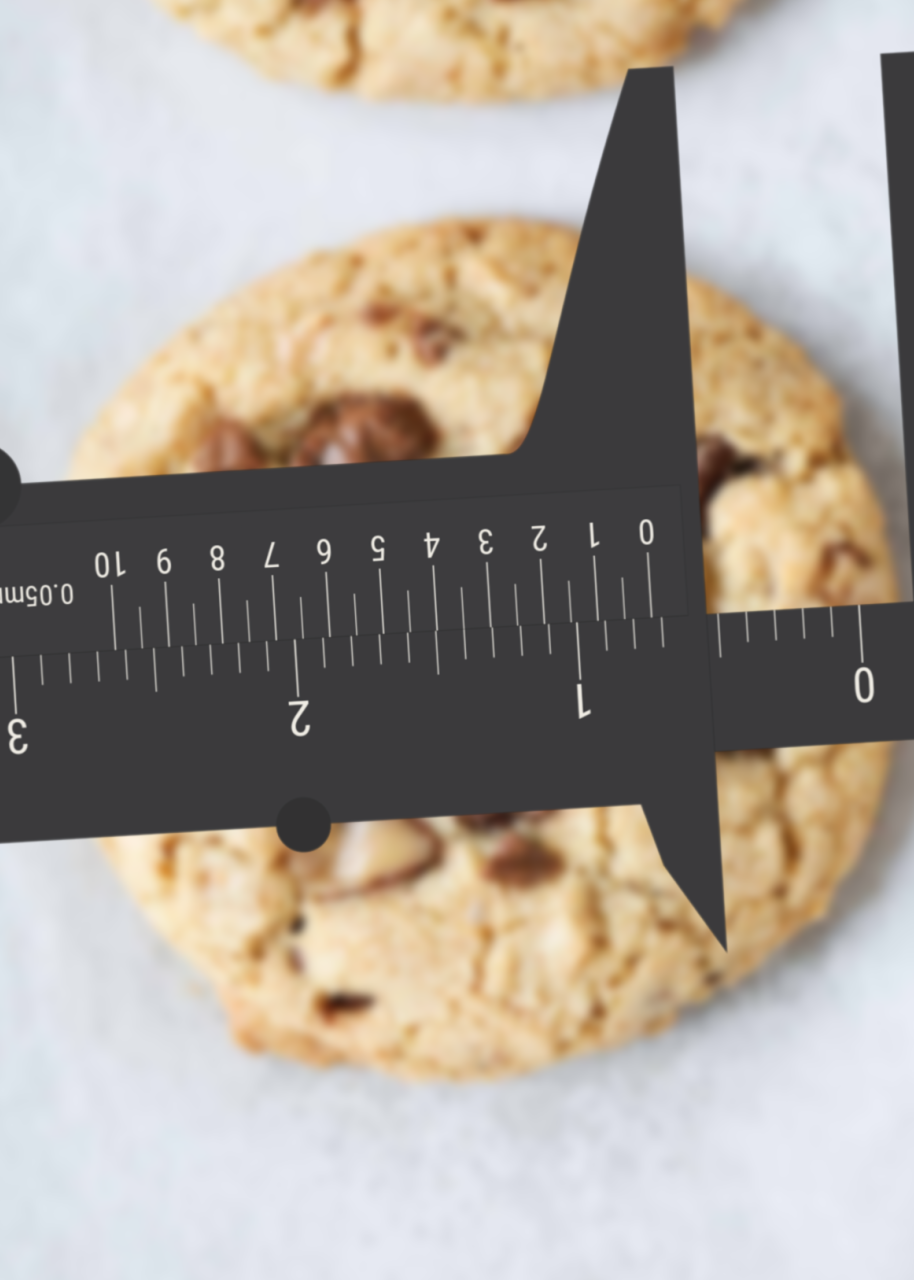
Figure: 7.35 mm
